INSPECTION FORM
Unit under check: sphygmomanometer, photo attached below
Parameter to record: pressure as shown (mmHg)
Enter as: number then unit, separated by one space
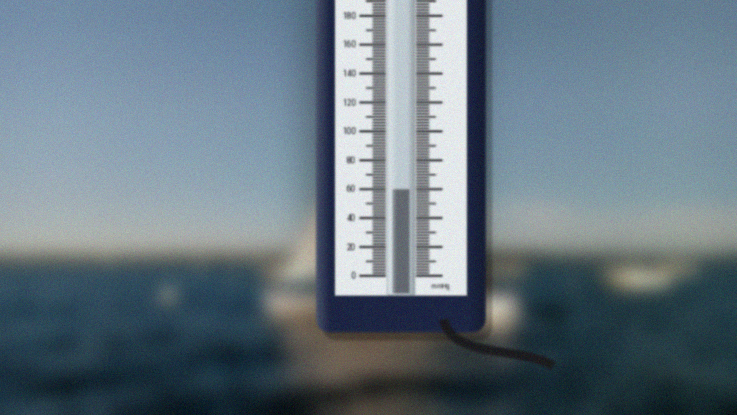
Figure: 60 mmHg
